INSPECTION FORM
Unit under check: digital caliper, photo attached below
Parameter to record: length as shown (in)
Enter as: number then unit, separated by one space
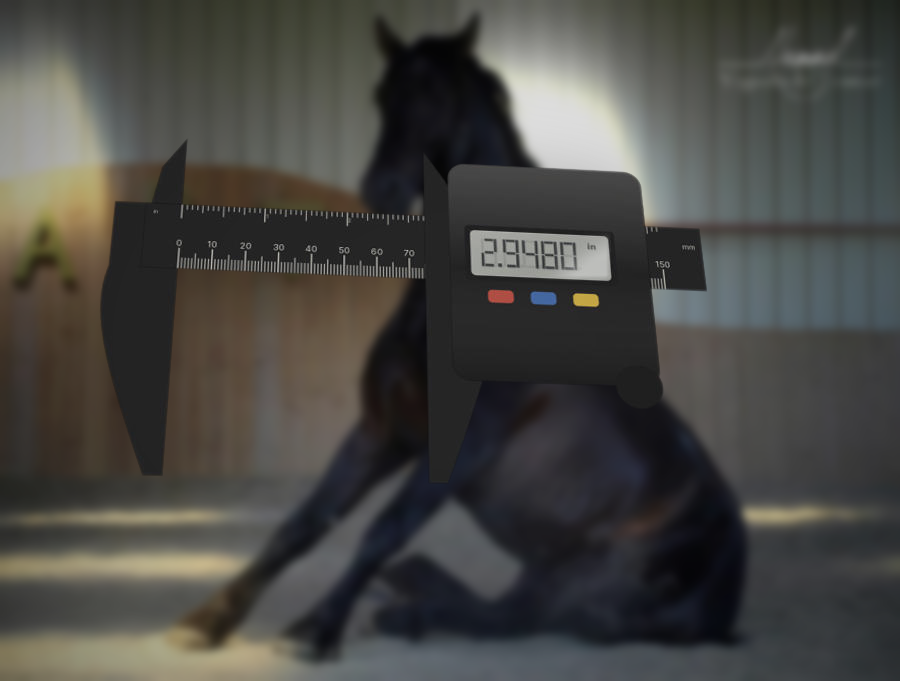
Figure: 2.9480 in
